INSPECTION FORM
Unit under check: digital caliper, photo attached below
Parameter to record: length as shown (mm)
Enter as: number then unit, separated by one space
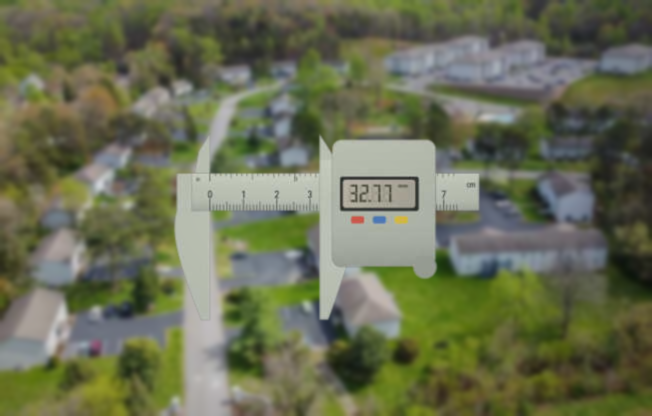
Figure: 32.77 mm
